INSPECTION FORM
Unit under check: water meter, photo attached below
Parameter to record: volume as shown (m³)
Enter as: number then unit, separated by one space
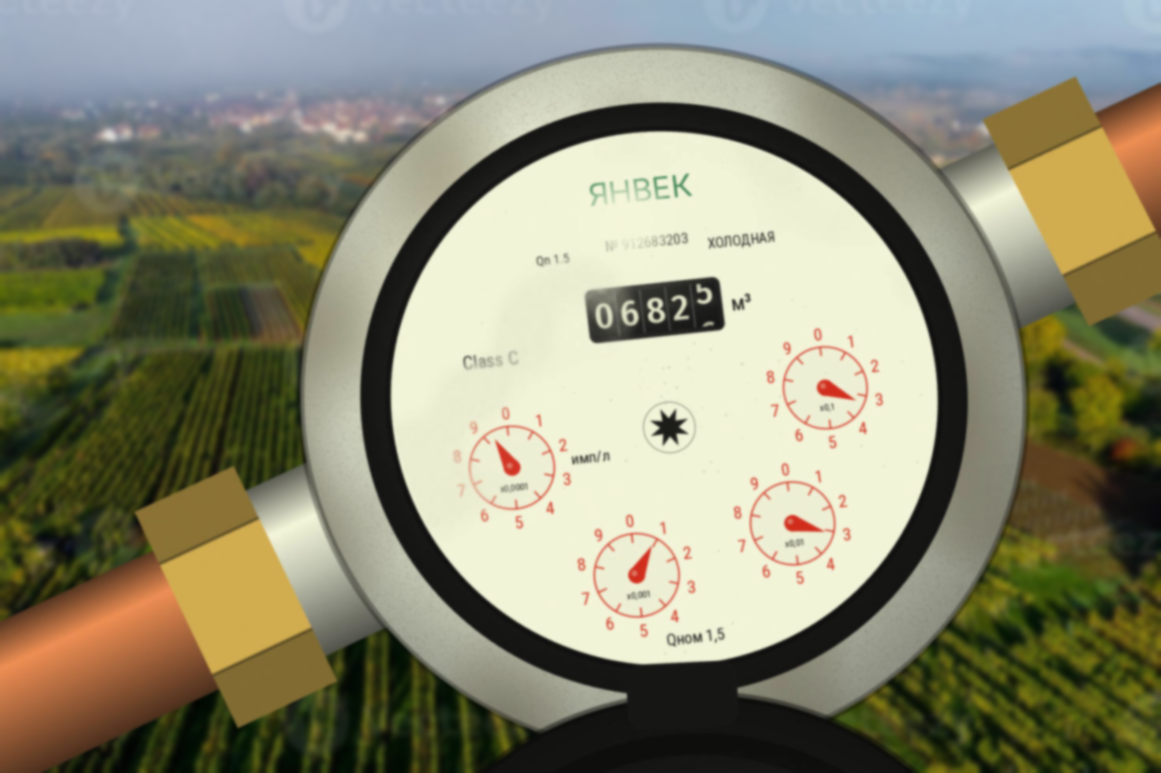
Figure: 6825.3309 m³
